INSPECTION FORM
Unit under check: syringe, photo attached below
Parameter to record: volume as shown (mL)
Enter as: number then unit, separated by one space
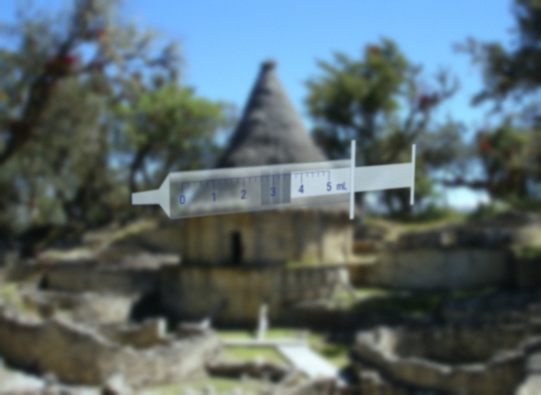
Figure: 2.6 mL
